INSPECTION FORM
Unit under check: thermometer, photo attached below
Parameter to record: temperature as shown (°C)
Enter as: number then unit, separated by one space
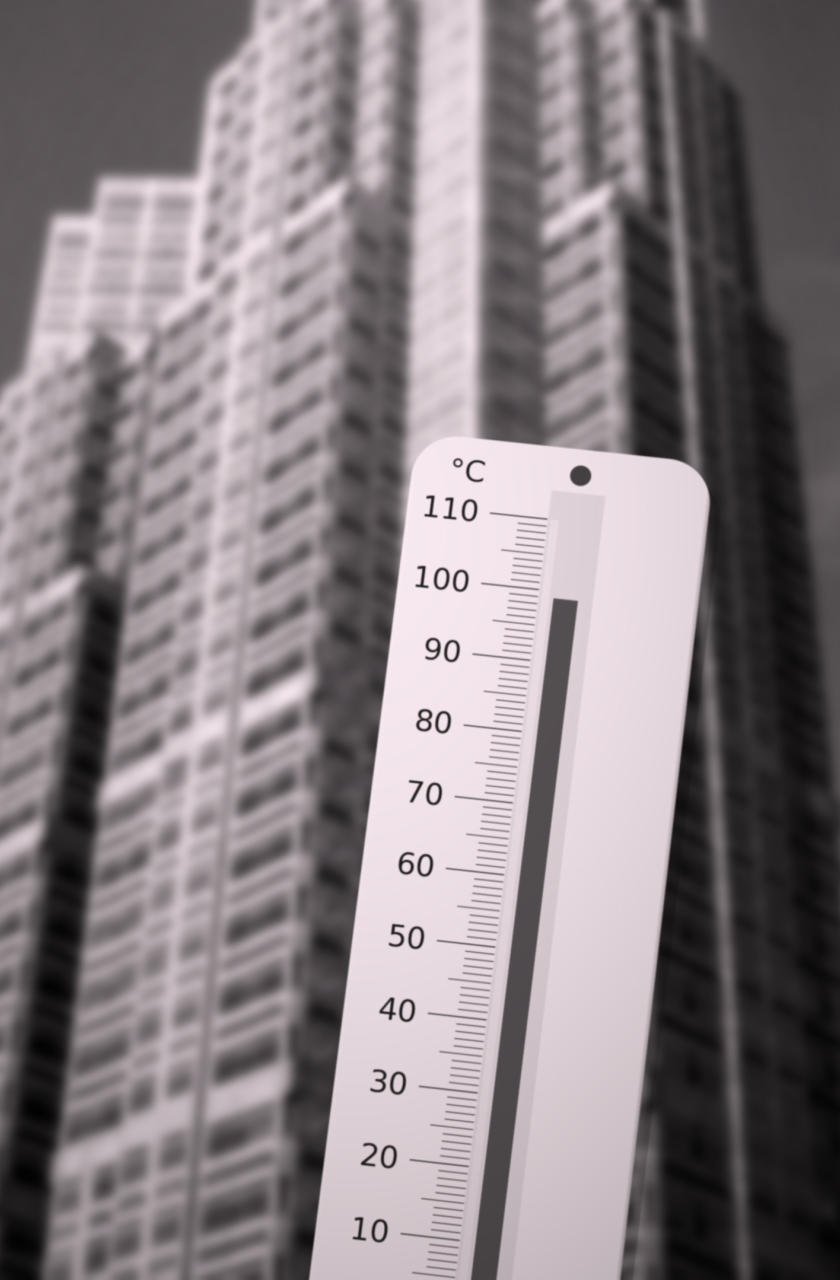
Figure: 99 °C
